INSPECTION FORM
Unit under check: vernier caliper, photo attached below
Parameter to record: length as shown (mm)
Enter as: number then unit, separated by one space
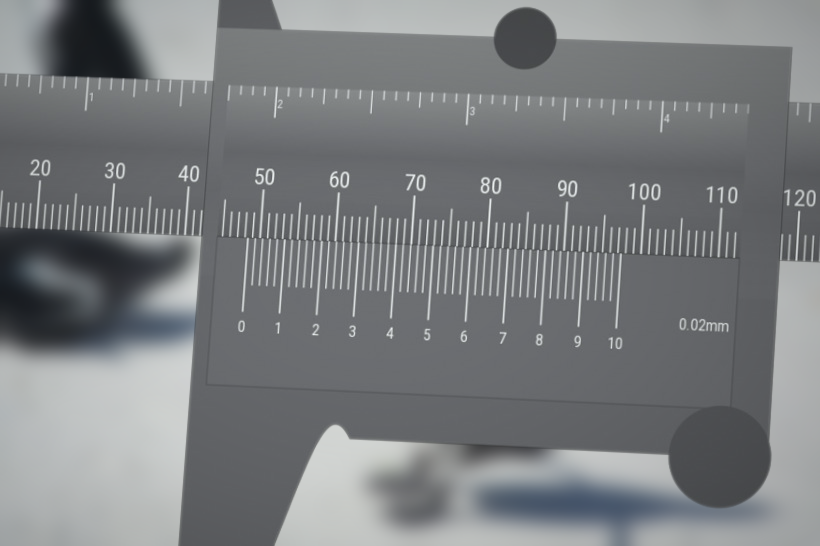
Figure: 48.4 mm
